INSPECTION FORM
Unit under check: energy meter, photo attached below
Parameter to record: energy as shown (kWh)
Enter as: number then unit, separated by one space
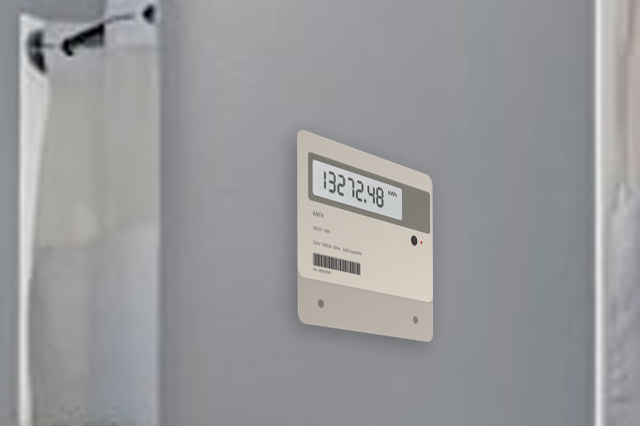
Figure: 13272.48 kWh
